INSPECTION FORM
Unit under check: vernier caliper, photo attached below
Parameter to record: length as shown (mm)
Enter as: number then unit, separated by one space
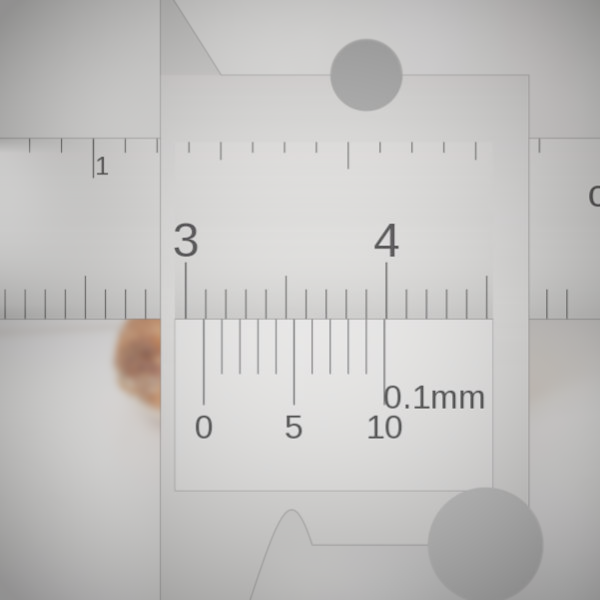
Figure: 30.9 mm
